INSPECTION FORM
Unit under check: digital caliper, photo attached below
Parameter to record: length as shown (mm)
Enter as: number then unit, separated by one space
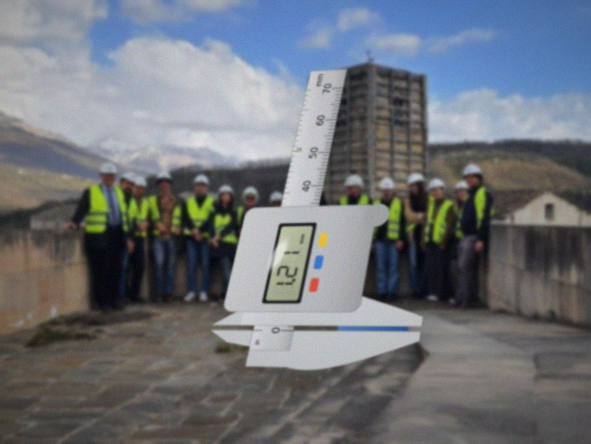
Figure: 1.21 mm
